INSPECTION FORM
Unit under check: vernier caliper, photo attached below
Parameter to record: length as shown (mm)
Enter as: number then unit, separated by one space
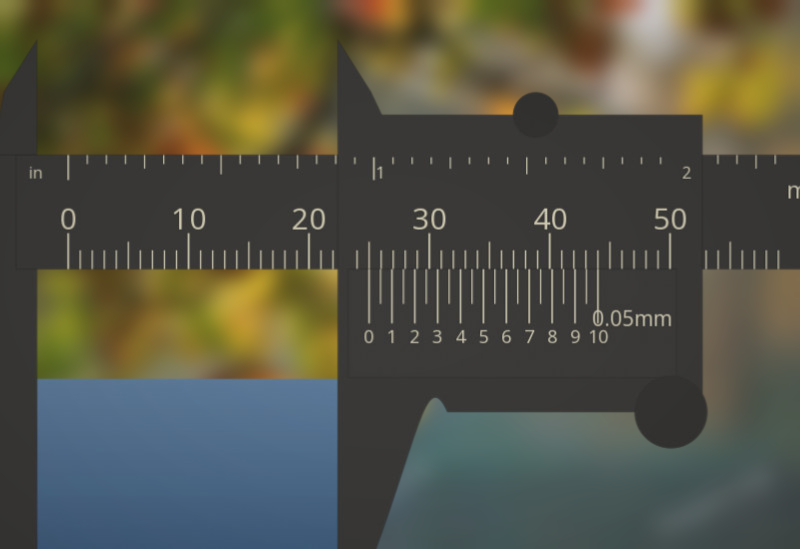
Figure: 25.0 mm
